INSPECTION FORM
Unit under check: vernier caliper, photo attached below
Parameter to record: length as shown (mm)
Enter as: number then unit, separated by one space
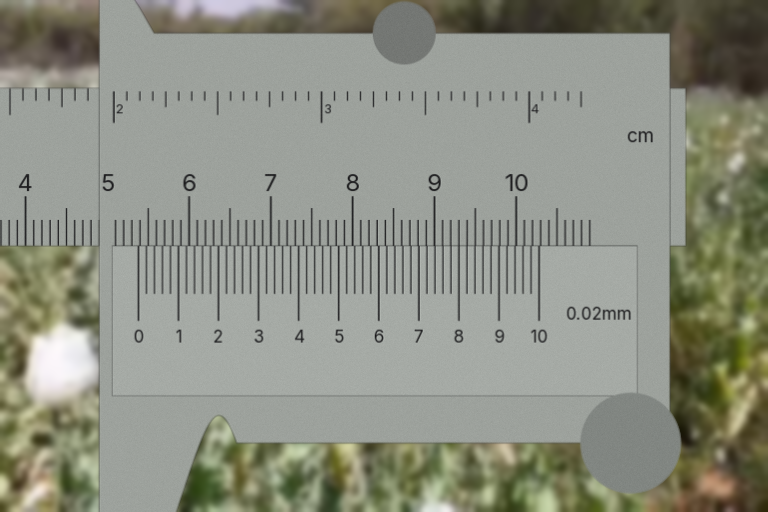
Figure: 53.8 mm
